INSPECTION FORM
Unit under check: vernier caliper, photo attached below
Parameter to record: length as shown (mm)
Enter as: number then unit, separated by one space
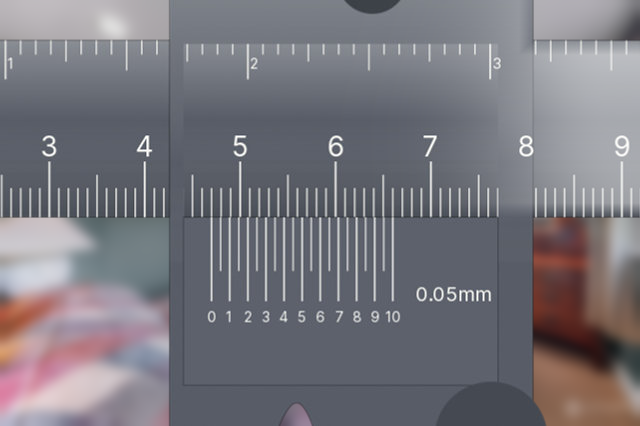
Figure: 47.0 mm
